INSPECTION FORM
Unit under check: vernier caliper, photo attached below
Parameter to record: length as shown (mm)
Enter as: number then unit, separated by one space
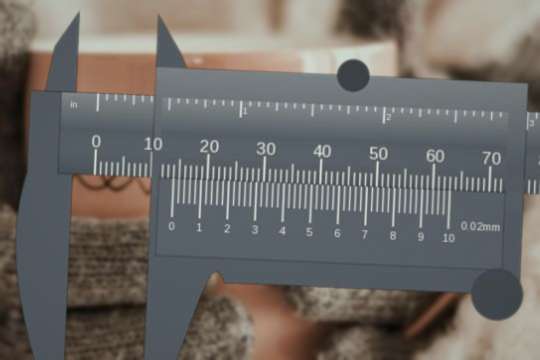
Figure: 14.0 mm
